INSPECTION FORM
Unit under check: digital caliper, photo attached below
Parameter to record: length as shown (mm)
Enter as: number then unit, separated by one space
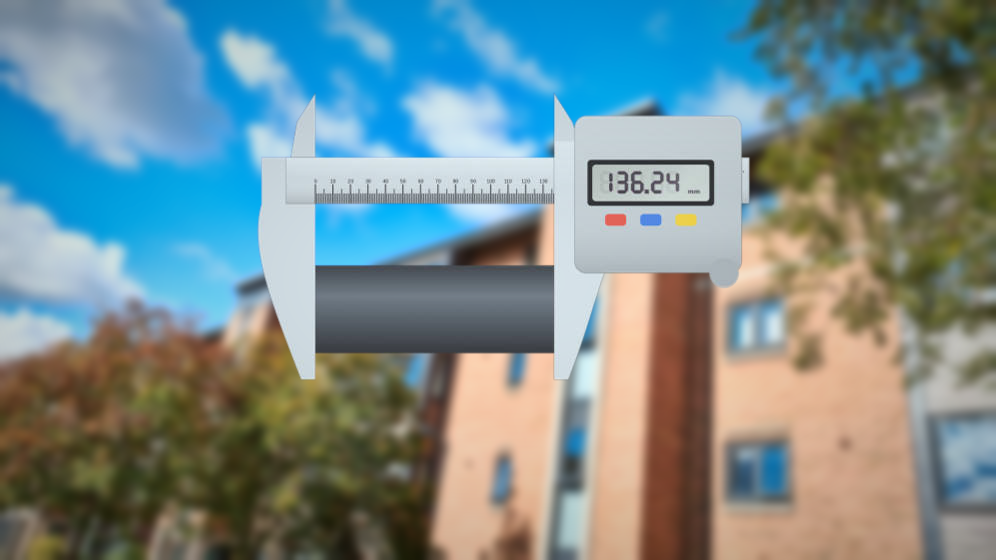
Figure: 136.24 mm
